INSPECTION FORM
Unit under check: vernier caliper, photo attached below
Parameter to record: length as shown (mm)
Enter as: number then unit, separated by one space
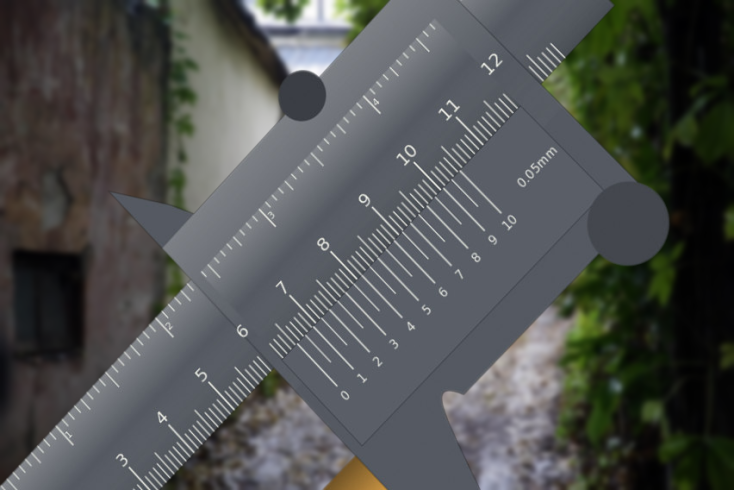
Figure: 65.4 mm
